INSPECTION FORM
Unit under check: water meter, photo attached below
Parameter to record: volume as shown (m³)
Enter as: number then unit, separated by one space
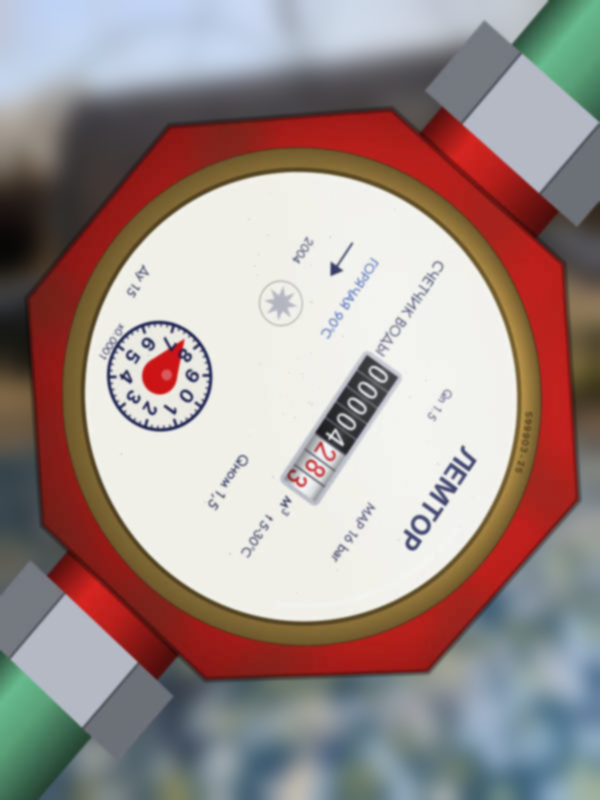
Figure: 4.2827 m³
